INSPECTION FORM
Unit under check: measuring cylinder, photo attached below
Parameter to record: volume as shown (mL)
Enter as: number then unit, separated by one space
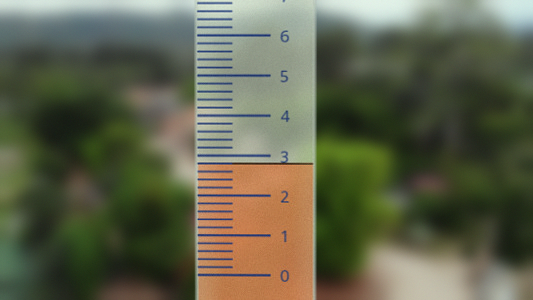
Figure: 2.8 mL
